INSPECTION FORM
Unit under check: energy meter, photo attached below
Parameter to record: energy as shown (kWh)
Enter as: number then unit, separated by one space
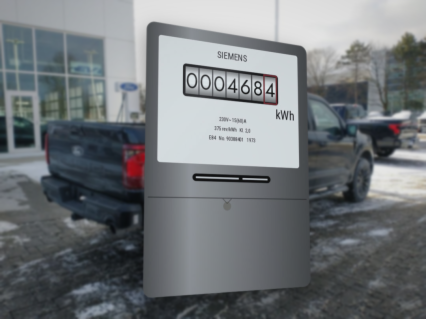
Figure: 468.4 kWh
